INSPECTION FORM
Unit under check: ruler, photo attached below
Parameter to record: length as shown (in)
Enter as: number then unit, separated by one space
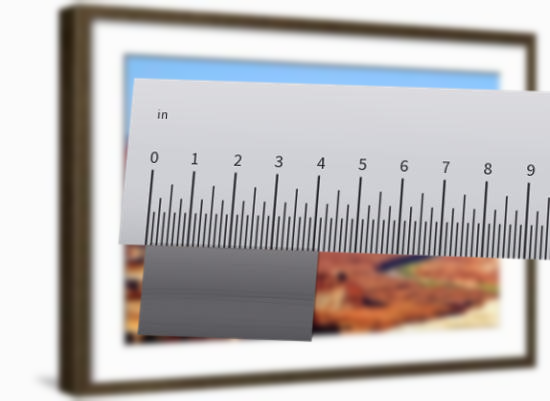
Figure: 4.125 in
